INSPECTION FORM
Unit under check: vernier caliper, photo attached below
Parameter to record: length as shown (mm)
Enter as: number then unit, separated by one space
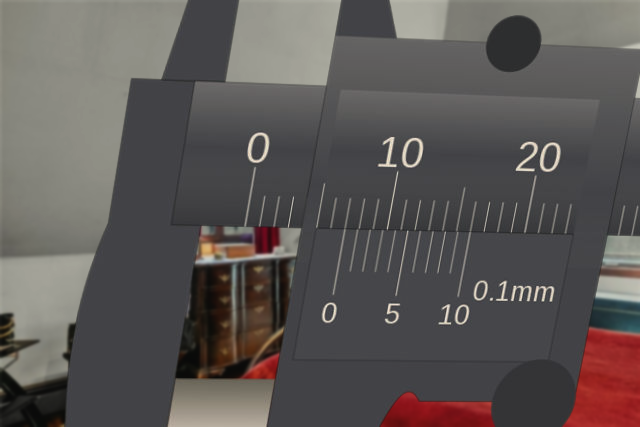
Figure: 7.0 mm
